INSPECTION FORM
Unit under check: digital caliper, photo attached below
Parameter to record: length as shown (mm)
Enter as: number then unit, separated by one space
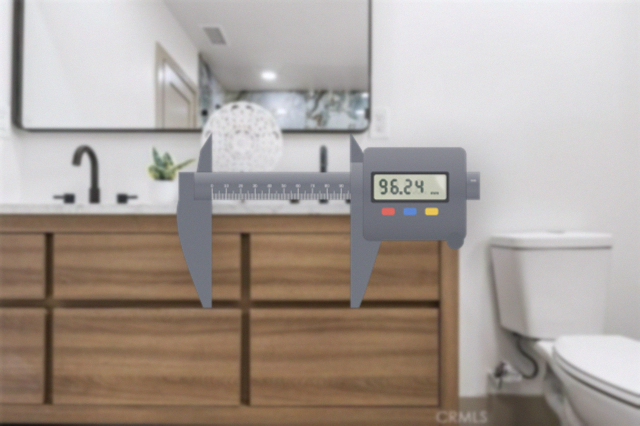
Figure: 96.24 mm
